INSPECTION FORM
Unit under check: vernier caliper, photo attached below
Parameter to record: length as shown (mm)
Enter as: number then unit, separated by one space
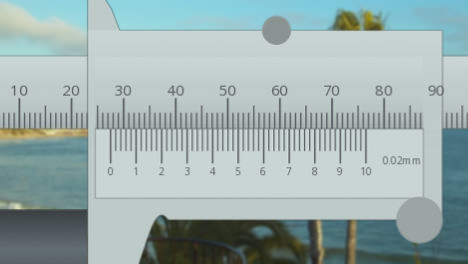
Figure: 27.5 mm
